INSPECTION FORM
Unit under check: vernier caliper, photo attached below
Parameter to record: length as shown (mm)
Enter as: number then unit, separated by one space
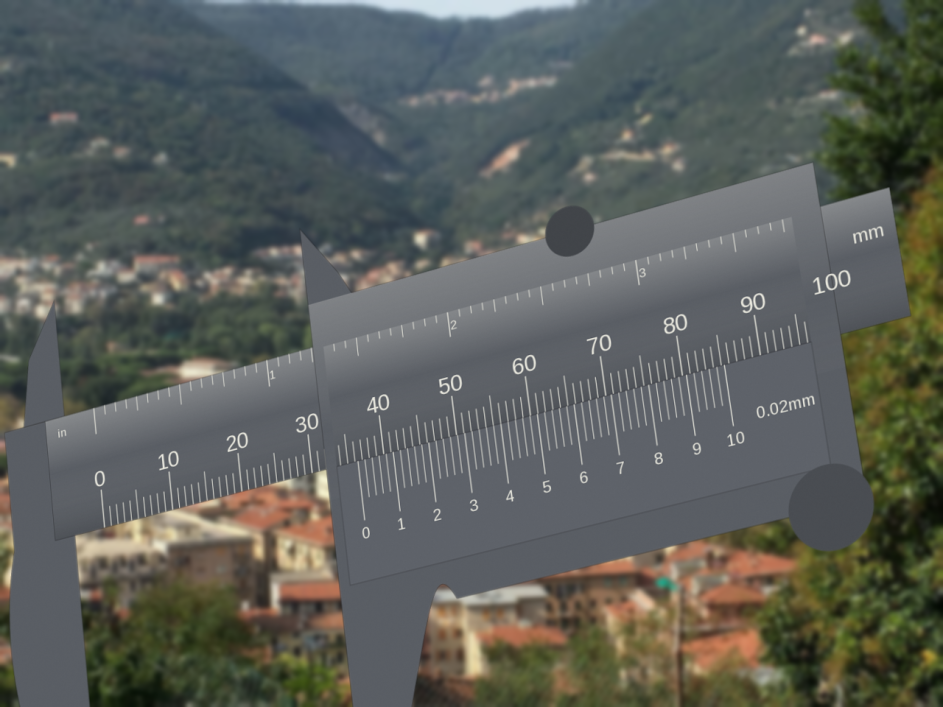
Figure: 36.4 mm
